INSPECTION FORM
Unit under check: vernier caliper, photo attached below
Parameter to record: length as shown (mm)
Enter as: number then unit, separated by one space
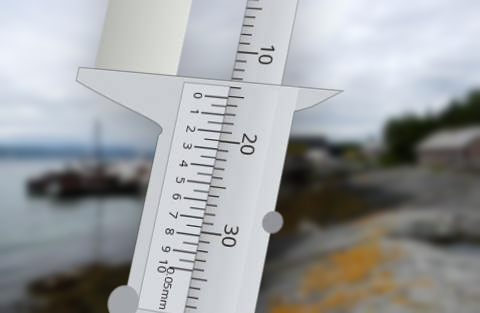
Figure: 15.2 mm
